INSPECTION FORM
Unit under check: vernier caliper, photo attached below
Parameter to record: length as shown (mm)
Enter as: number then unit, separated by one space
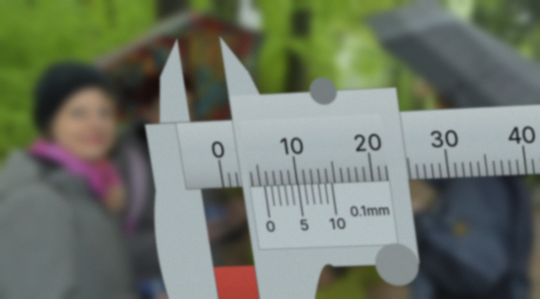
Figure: 5.6 mm
